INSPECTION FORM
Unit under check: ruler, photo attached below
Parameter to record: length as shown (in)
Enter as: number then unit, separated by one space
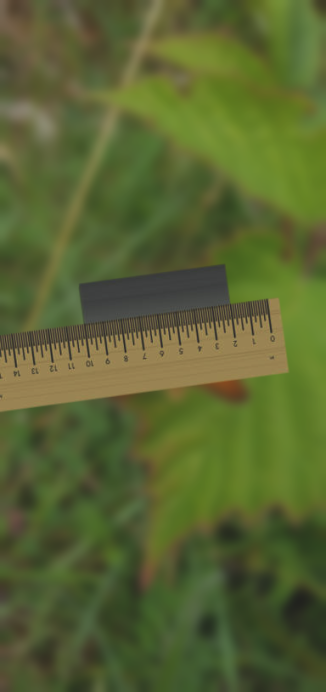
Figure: 8 in
